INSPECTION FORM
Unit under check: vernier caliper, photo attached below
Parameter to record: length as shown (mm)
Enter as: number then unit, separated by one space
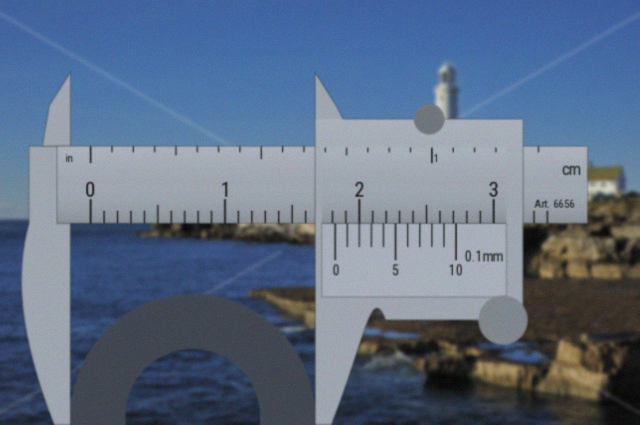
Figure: 18.2 mm
